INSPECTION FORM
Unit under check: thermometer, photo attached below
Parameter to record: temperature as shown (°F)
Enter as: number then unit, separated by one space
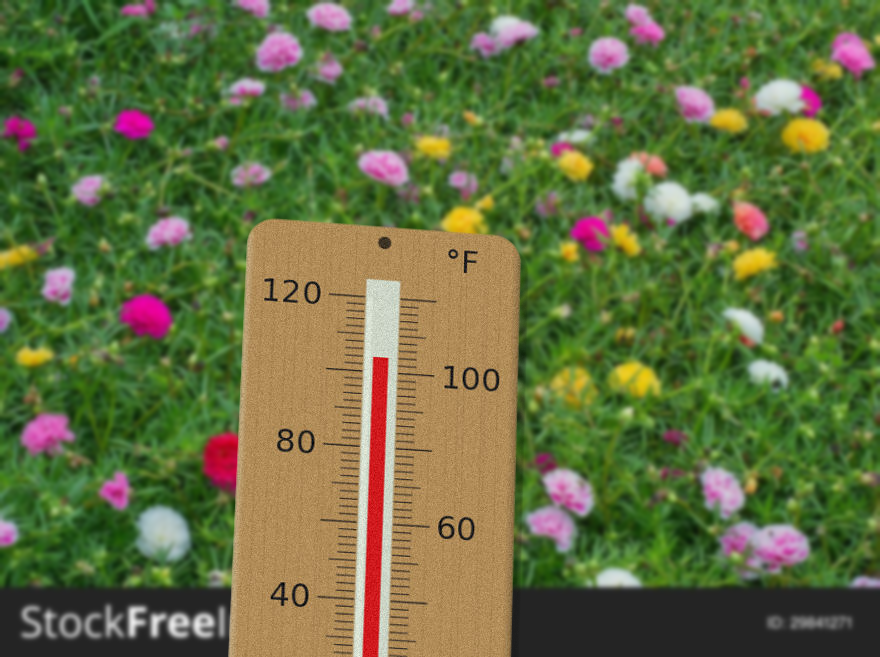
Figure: 104 °F
